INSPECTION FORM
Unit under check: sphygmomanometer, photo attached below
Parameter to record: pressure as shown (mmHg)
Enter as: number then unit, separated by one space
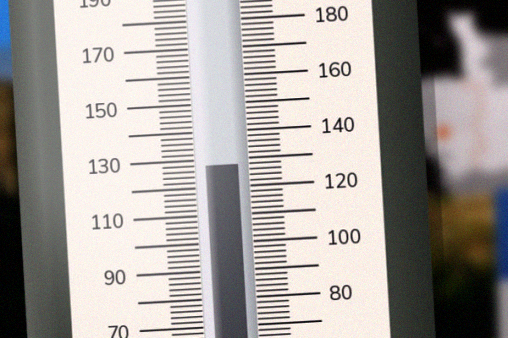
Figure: 128 mmHg
